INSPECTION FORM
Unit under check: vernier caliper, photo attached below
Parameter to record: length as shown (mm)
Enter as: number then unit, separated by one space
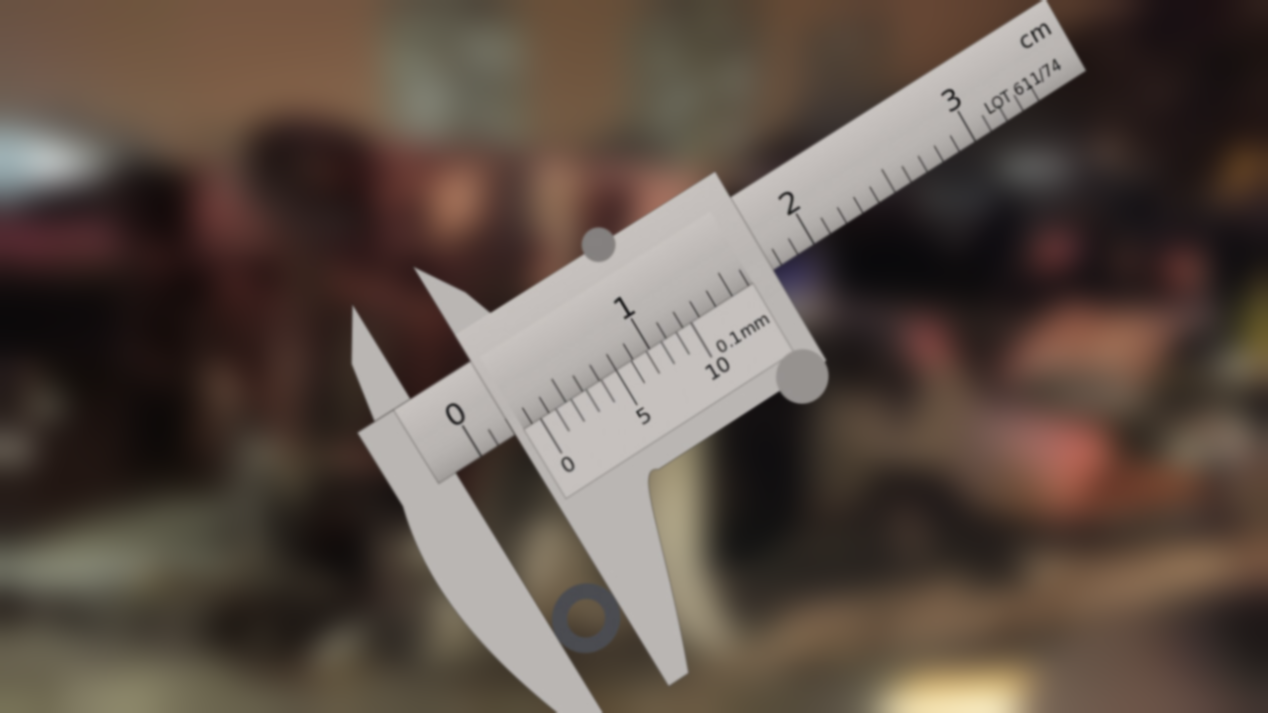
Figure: 3.5 mm
